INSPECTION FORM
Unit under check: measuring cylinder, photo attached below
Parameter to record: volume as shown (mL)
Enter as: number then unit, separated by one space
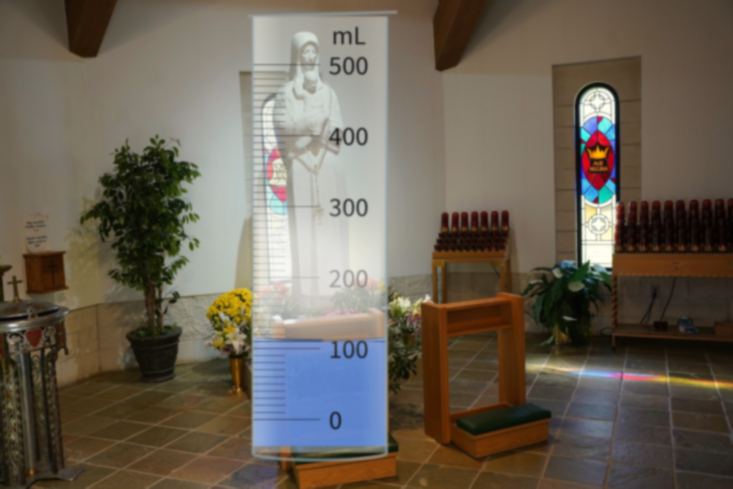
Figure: 110 mL
